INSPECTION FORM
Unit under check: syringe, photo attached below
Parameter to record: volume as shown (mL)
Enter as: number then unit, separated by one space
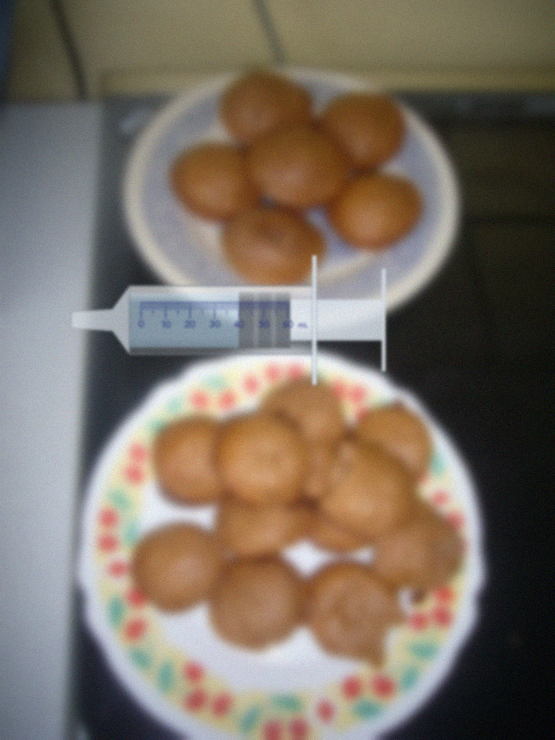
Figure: 40 mL
